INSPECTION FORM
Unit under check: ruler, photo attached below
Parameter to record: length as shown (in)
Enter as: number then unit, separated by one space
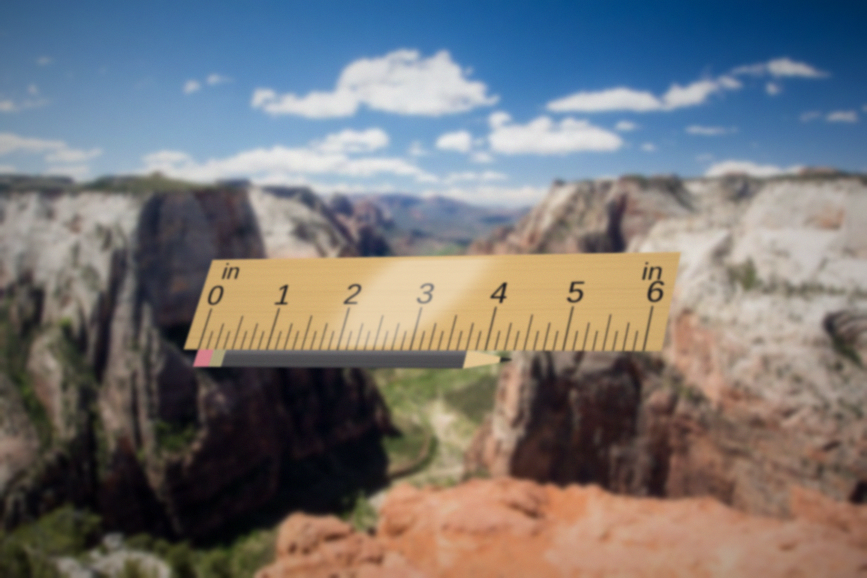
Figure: 4.375 in
